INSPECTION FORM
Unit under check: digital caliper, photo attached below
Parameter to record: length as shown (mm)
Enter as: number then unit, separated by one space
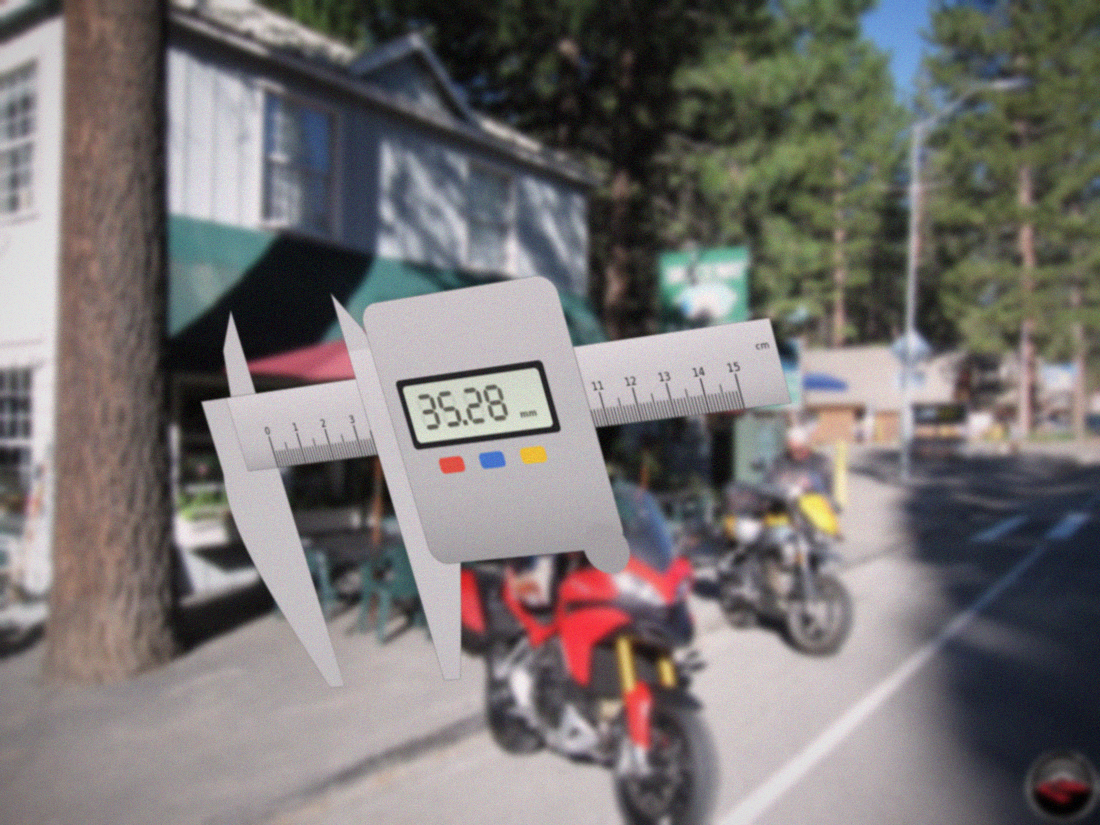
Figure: 35.28 mm
